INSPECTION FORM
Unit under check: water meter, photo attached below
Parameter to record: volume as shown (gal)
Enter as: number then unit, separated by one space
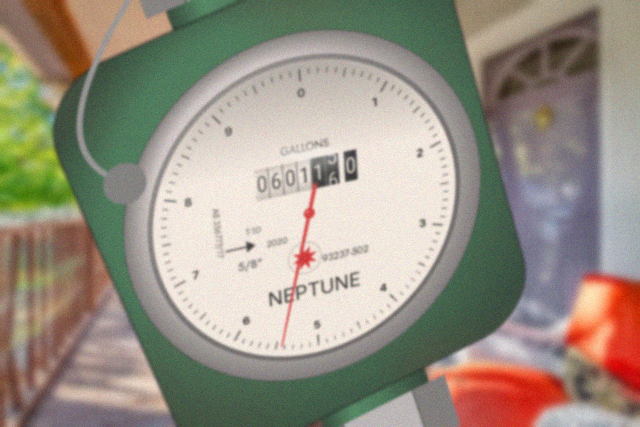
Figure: 601155.4 gal
